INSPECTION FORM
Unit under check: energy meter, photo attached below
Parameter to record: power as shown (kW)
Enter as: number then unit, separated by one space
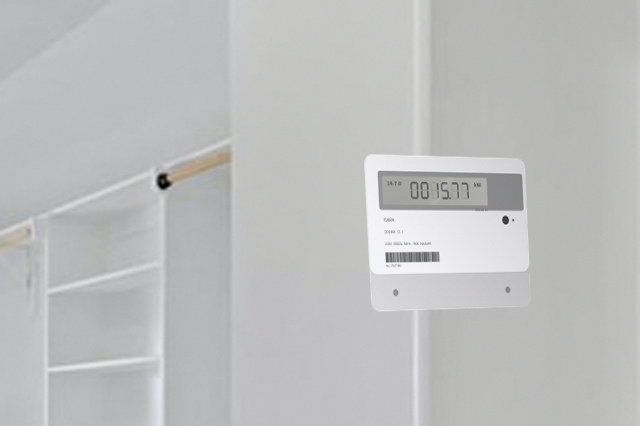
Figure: 15.77 kW
